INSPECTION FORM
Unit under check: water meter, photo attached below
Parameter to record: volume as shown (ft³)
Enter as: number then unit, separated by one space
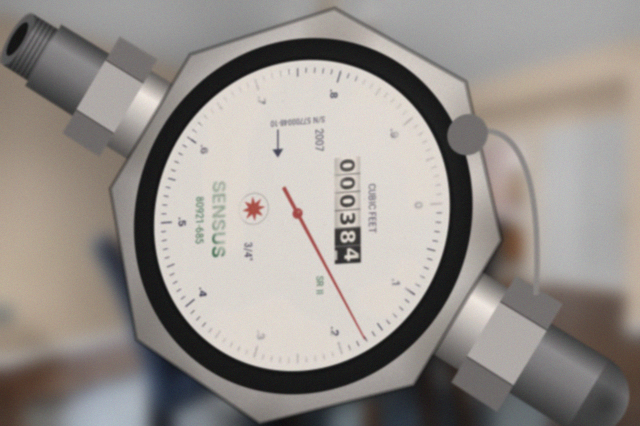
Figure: 384.17 ft³
